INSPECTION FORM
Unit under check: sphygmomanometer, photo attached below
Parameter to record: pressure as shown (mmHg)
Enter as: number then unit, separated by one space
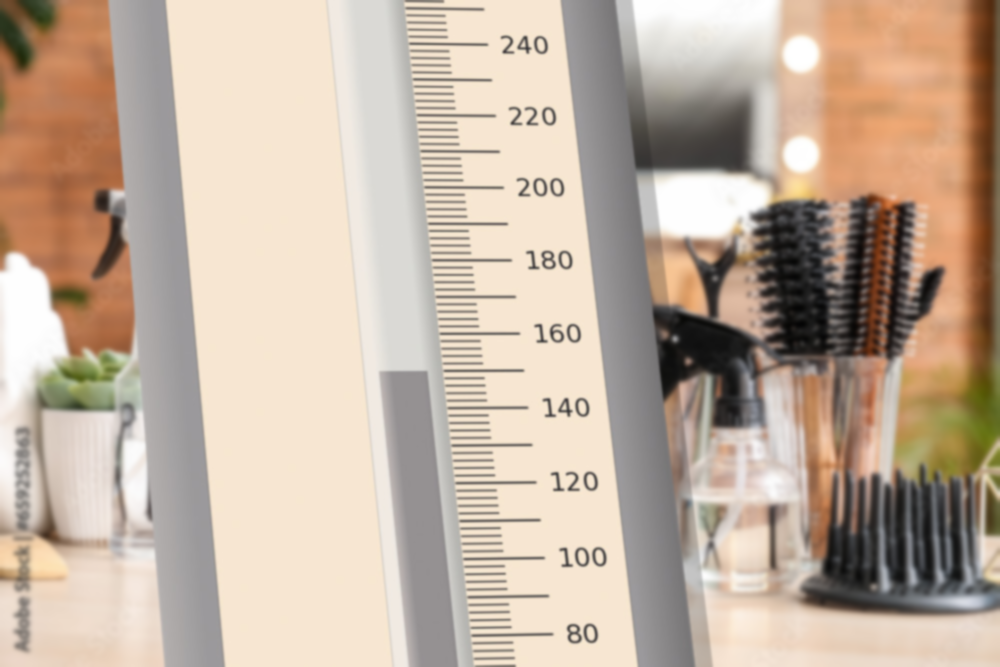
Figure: 150 mmHg
